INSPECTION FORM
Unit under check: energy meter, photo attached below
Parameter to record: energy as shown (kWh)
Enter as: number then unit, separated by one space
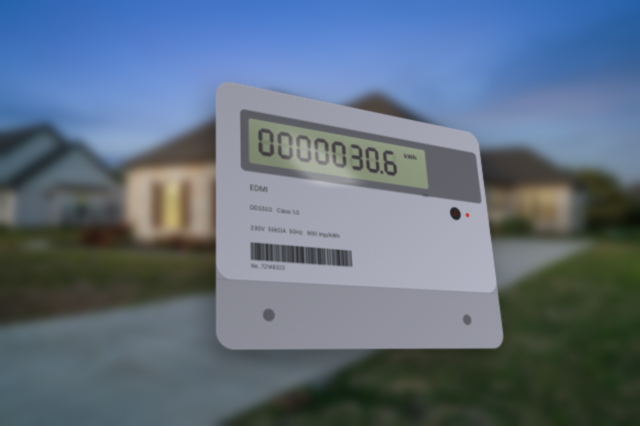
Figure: 30.6 kWh
